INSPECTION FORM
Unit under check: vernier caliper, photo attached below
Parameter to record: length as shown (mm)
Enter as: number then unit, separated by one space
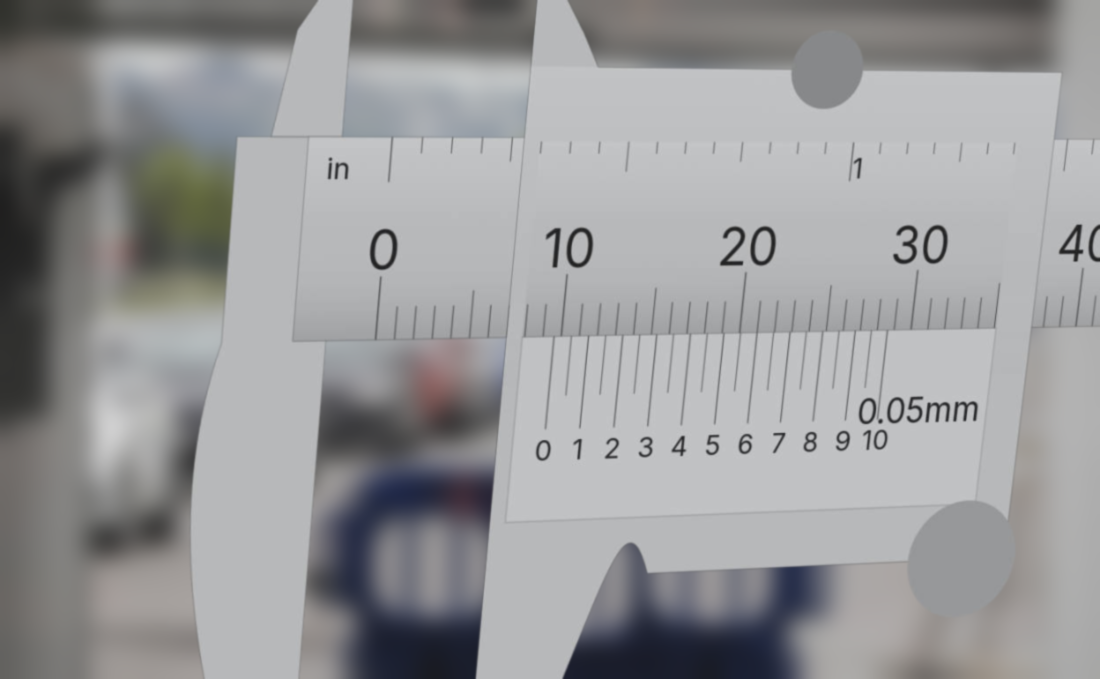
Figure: 9.6 mm
